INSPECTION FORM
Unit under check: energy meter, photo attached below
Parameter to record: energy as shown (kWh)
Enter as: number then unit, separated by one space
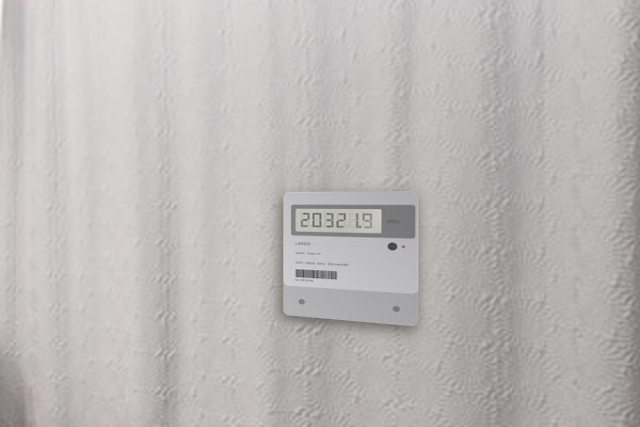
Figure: 20321.9 kWh
